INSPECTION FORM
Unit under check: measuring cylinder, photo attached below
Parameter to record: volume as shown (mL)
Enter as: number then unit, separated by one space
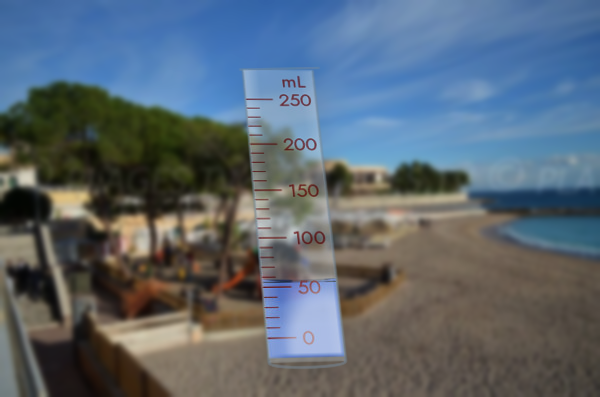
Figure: 55 mL
